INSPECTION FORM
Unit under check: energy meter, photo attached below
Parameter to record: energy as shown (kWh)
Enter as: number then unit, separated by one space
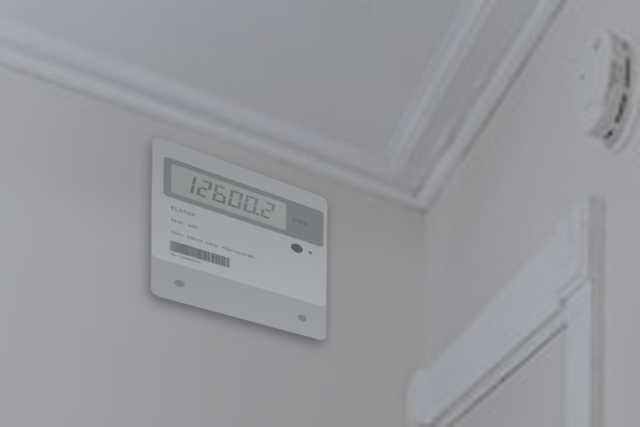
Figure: 12600.2 kWh
